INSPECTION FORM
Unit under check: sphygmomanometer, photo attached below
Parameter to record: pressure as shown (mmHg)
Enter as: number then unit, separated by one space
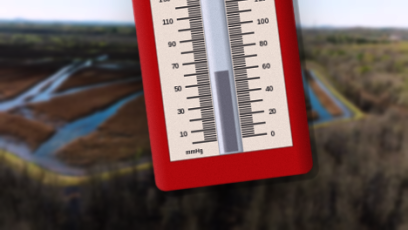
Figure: 60 mmHg
